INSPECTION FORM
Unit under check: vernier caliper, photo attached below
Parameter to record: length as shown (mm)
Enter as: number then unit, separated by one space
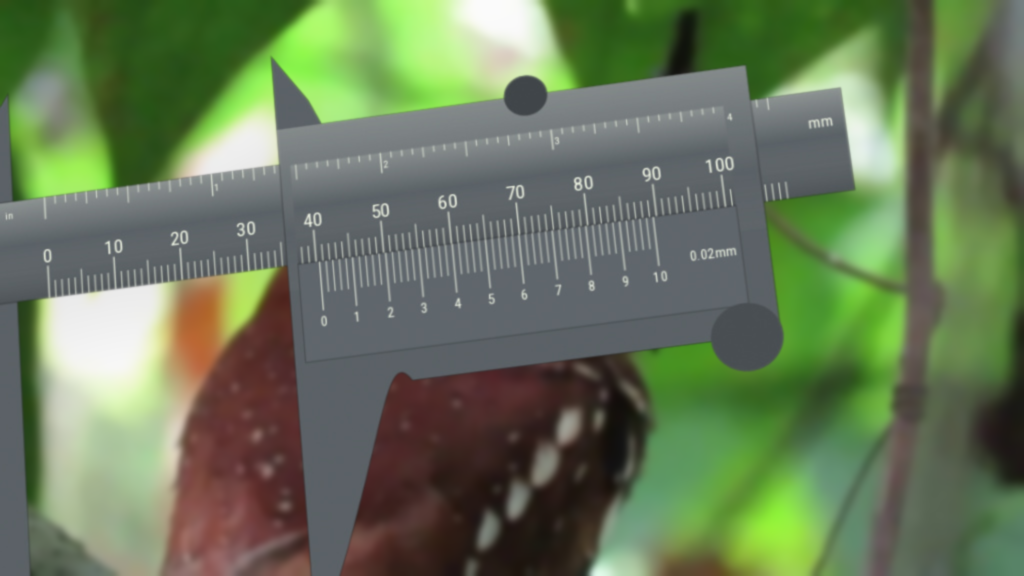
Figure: 40.5 mm
